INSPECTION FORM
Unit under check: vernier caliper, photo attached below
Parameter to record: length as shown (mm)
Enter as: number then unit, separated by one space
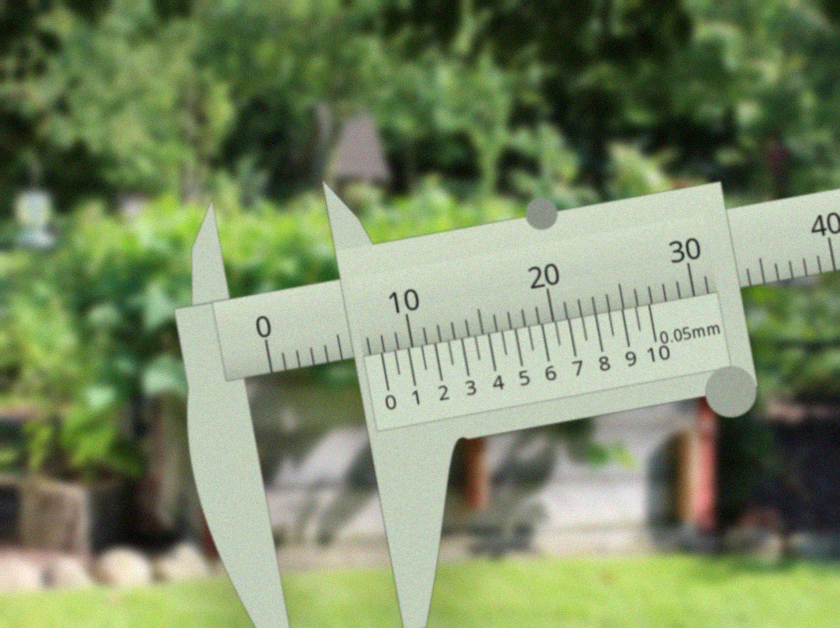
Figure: 7.8 mm
